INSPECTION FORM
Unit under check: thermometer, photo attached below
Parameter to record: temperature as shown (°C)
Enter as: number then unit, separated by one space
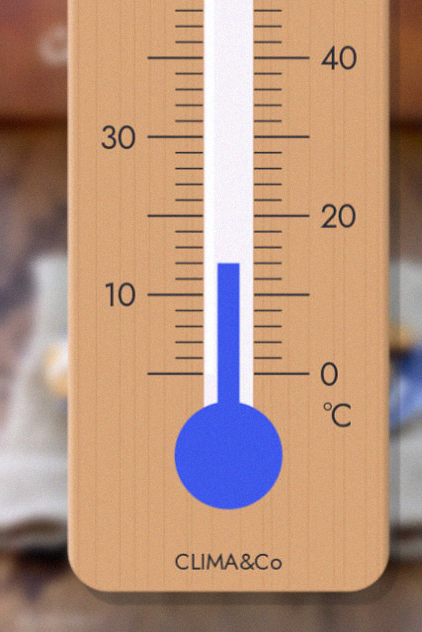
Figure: 14 °C
